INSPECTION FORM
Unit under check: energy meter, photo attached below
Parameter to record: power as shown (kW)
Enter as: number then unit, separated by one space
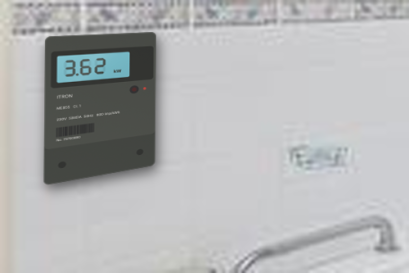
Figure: 3.62 kW
